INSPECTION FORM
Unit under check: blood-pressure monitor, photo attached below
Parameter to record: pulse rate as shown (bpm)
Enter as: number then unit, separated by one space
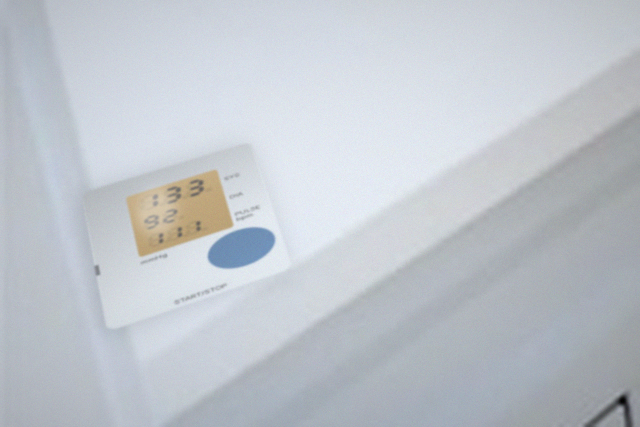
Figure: 111 bpm
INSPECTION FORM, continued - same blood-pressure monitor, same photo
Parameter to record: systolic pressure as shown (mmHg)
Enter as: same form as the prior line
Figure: 133 mmHg
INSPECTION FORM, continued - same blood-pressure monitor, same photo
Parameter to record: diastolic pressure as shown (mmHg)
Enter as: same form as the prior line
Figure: 92 mmHg
